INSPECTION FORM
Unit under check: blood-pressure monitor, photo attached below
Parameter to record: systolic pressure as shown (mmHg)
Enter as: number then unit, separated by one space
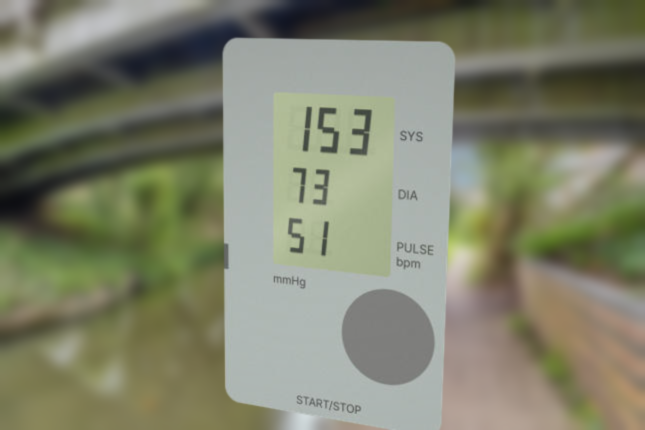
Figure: 153 mmHg
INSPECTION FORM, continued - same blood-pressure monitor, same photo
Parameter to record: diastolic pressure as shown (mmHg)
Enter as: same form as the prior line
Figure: 73 mmHg
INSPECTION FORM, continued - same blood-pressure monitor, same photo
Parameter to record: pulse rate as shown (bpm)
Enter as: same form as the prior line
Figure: 51 bpm
